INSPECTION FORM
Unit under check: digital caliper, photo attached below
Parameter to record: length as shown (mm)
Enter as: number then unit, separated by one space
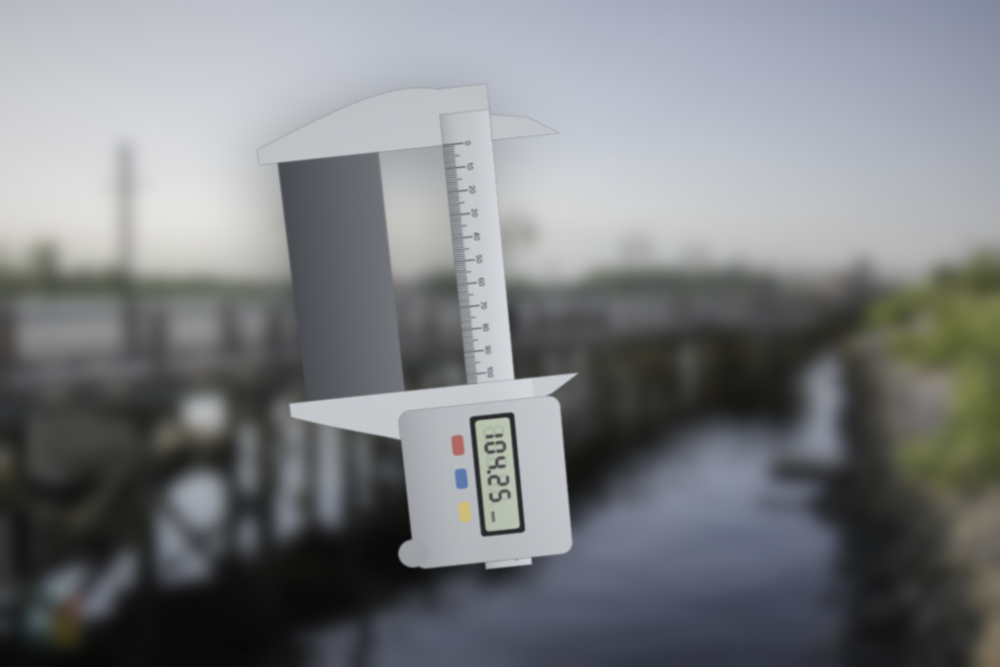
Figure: 104.25 mm
